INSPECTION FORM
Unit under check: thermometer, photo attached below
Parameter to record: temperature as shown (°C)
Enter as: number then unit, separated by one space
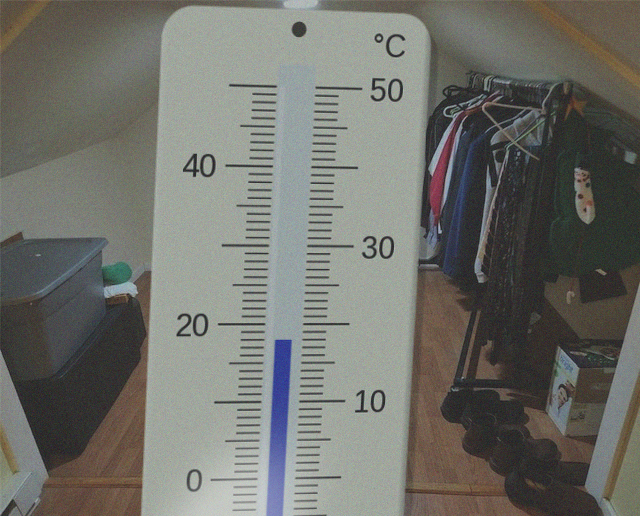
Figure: 18 °C
